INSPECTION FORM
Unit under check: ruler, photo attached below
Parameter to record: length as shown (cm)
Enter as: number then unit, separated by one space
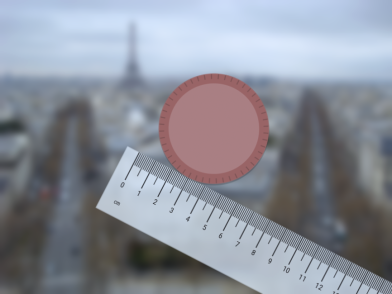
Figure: 6 cm
